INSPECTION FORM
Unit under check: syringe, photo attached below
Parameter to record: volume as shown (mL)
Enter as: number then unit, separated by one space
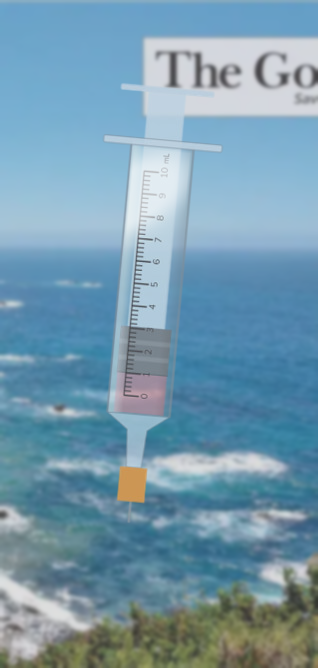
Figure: 1 mL
